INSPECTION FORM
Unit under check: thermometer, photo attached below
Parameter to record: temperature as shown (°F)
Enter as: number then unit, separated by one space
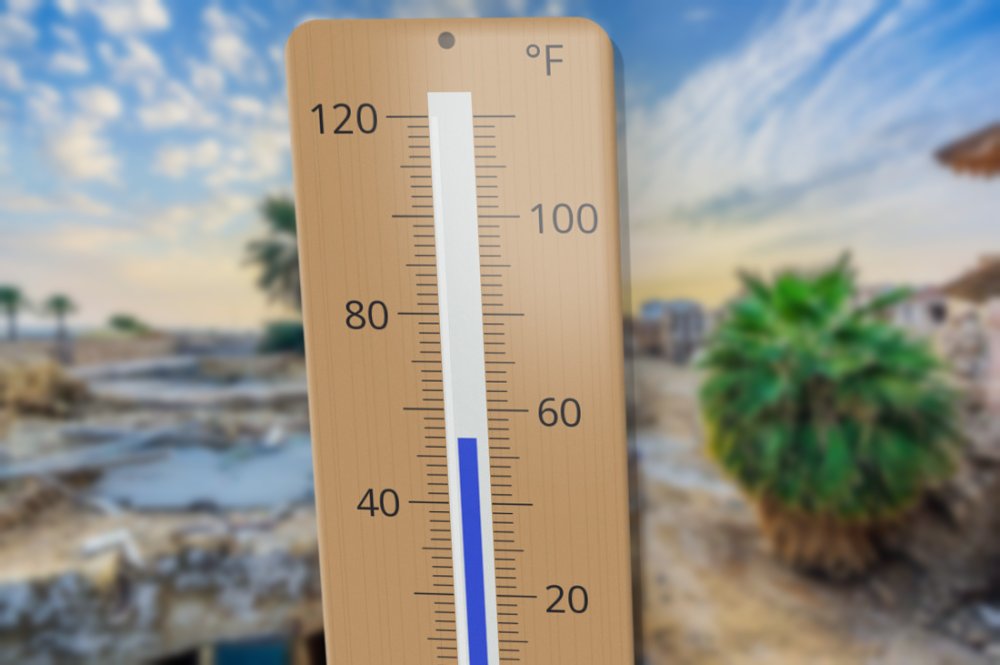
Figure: 54 °F
